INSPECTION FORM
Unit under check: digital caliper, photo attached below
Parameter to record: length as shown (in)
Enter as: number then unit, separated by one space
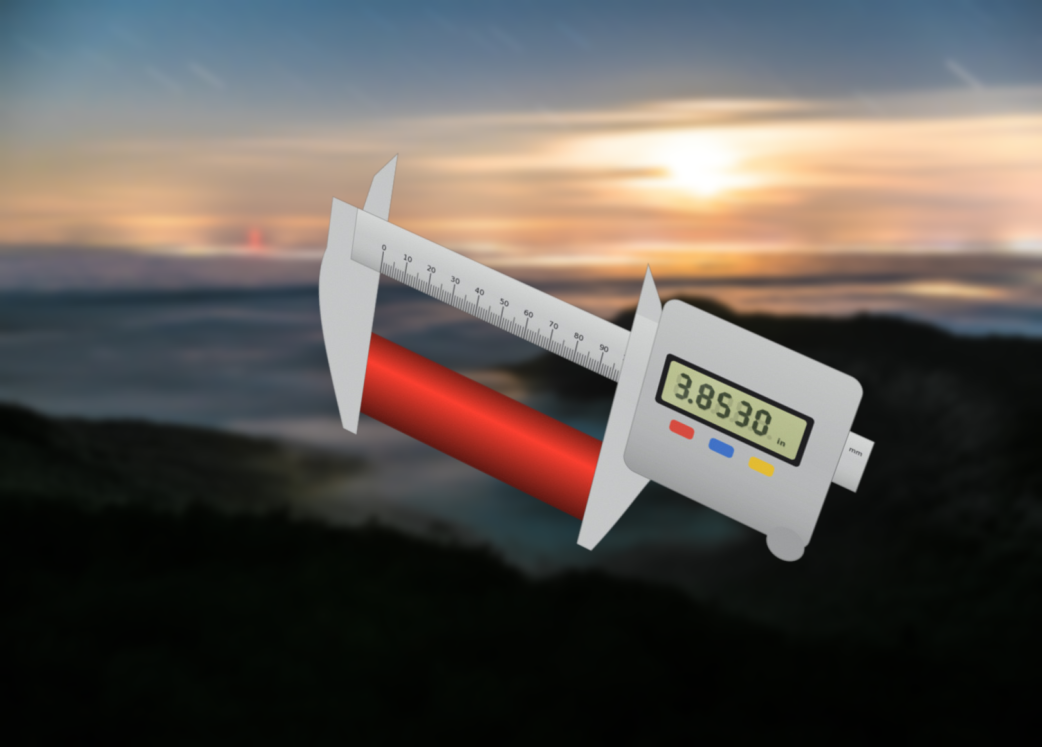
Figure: 3.8530 in
